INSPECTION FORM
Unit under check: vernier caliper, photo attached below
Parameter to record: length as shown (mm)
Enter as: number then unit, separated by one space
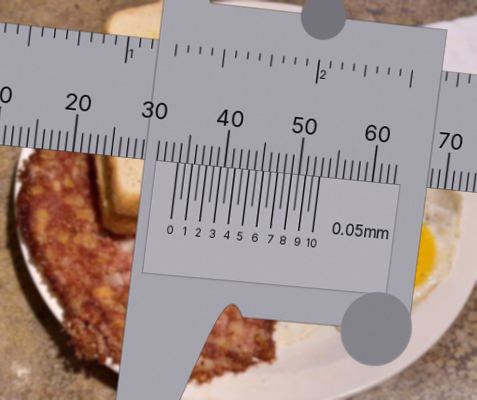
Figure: 33.8 mm
